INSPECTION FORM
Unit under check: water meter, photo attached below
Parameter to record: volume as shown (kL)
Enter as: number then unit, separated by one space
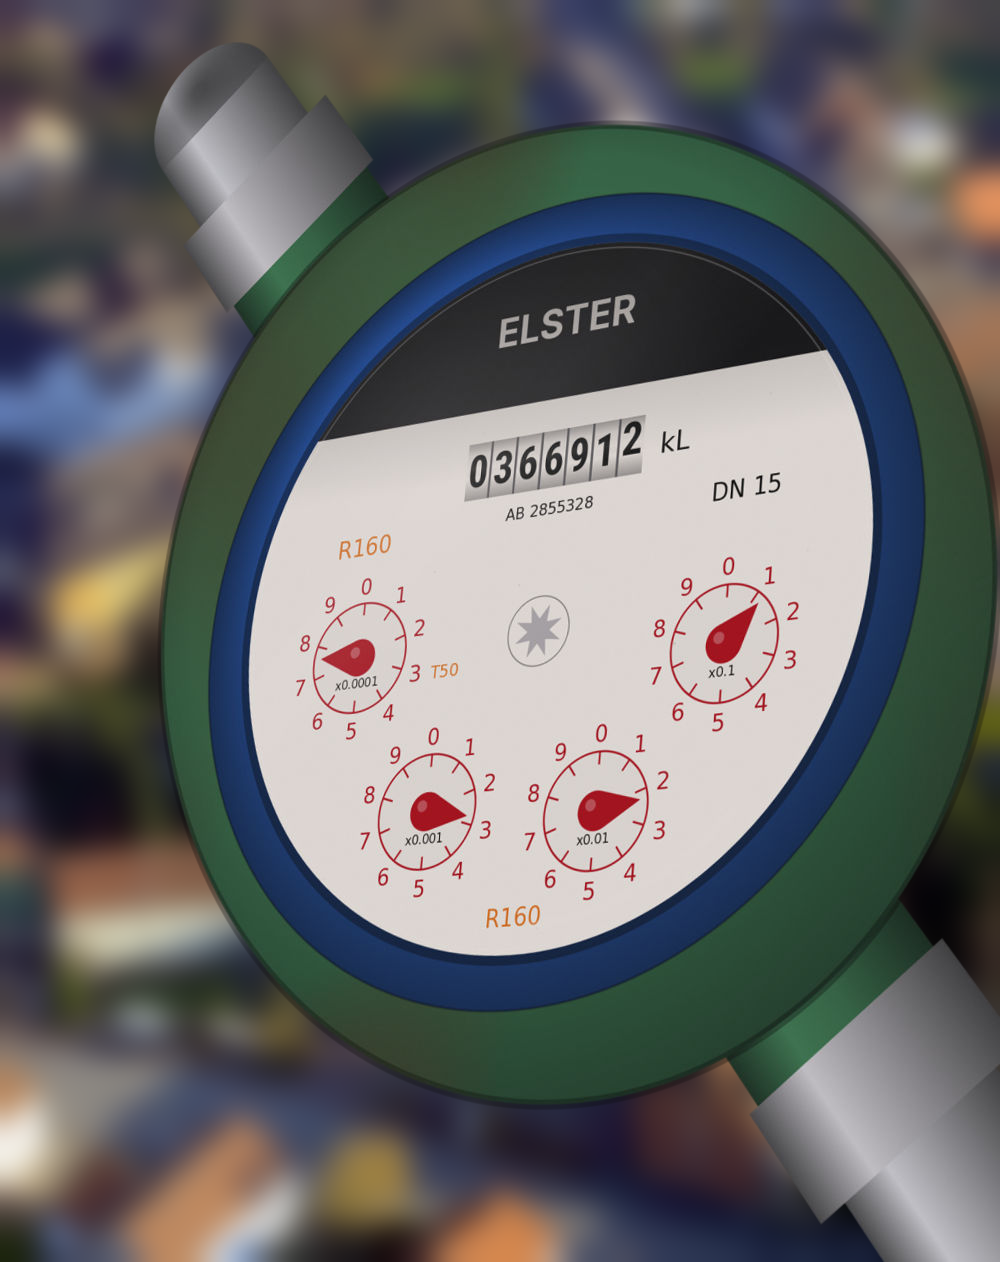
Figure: 366912.1227 kL
